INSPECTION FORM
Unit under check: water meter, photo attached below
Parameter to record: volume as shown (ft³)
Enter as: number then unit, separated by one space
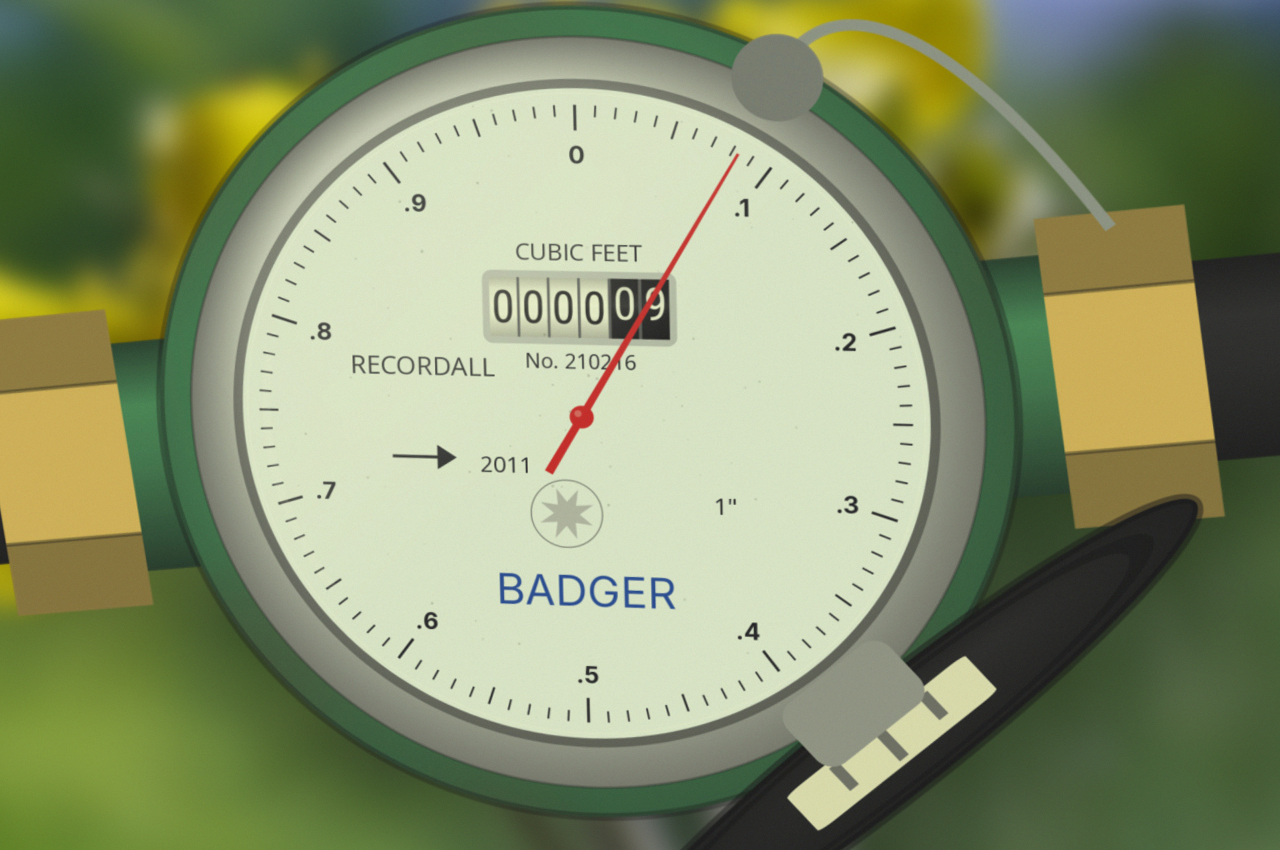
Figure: 9.08 ft³
